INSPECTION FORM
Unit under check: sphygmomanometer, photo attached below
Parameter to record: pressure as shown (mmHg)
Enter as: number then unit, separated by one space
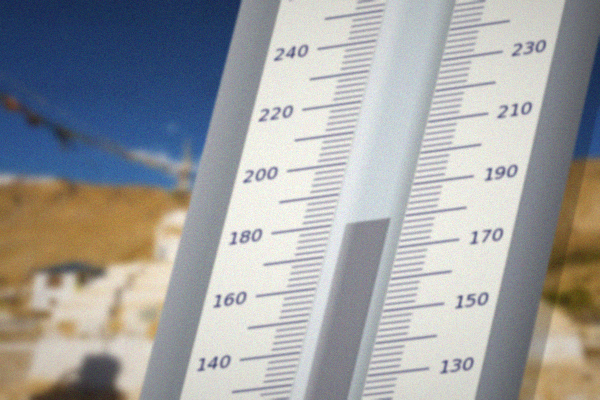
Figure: 180 mmHg
